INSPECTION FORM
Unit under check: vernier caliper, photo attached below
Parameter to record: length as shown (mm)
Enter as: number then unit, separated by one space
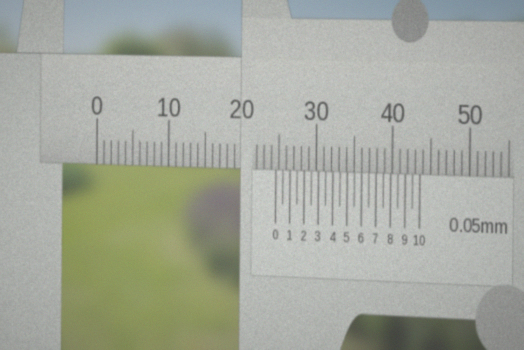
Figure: 24.6 mm
